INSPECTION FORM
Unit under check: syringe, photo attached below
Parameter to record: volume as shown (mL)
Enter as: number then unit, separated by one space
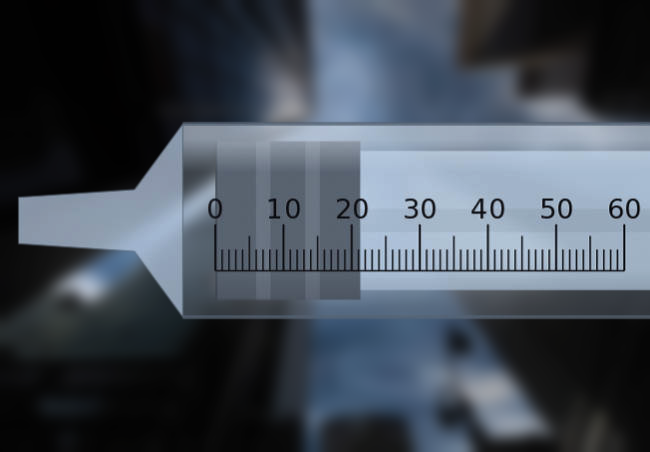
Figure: 0 mL
